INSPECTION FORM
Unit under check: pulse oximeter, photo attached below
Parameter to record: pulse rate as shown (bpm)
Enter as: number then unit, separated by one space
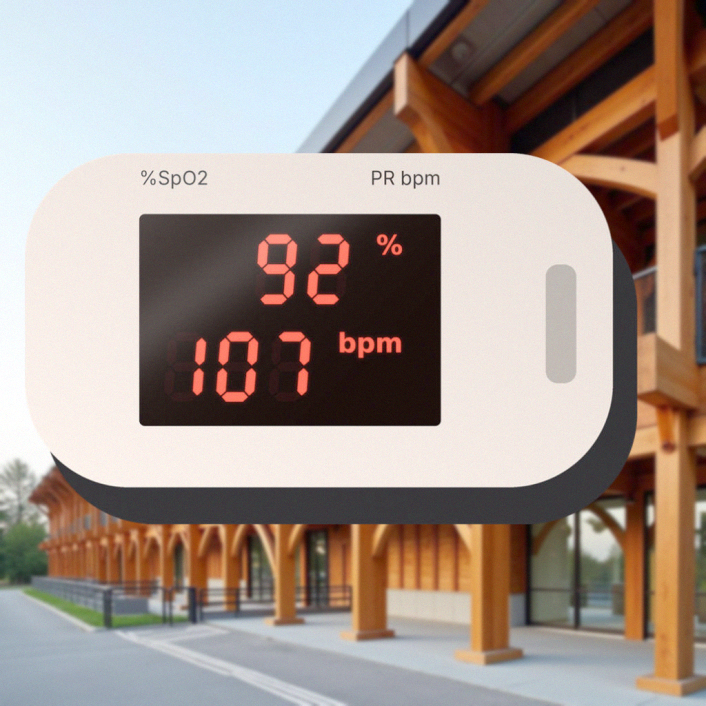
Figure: 107 bpm
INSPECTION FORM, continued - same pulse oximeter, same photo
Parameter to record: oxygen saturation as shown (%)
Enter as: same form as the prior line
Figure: 92 %
